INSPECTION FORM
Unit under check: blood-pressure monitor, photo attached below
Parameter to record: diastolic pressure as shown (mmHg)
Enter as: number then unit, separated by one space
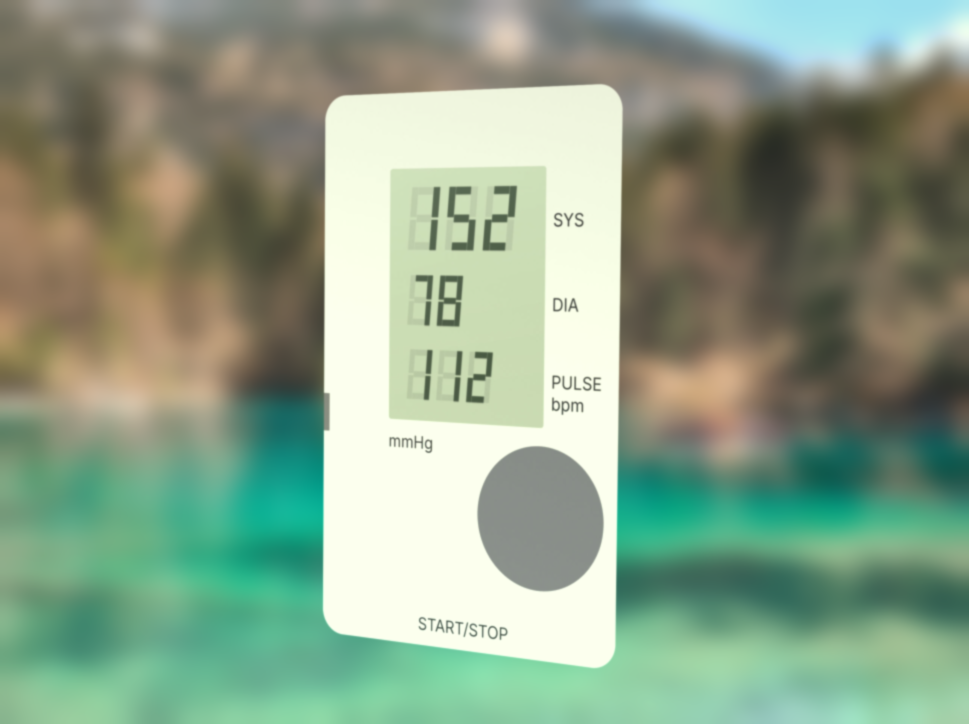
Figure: 78 mmHg
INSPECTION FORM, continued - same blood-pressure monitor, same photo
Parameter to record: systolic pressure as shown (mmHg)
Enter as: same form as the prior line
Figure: 152 mmHg
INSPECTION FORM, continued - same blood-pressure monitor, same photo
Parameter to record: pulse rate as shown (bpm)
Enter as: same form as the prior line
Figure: 112 bpm
